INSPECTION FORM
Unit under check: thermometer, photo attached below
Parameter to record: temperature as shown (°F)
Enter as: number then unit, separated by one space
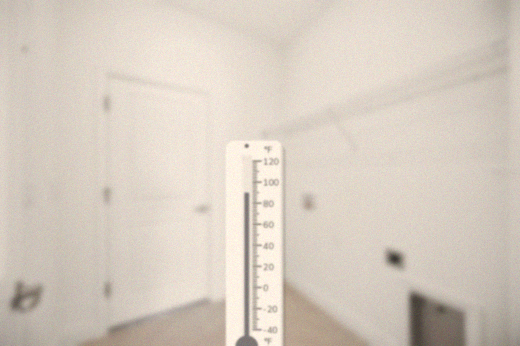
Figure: 90 °F
